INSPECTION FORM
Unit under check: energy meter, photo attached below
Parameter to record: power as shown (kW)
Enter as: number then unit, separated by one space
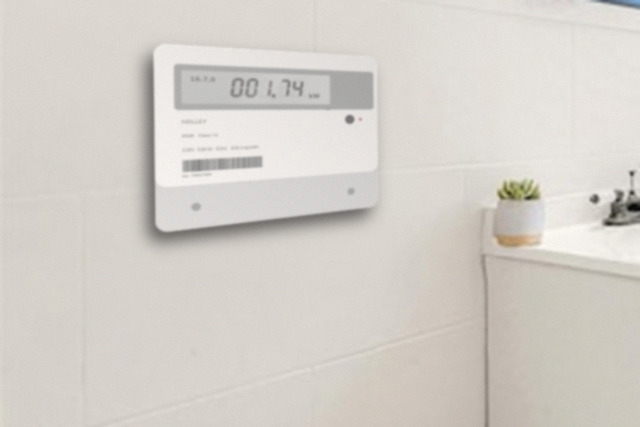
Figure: 1.74 kW
